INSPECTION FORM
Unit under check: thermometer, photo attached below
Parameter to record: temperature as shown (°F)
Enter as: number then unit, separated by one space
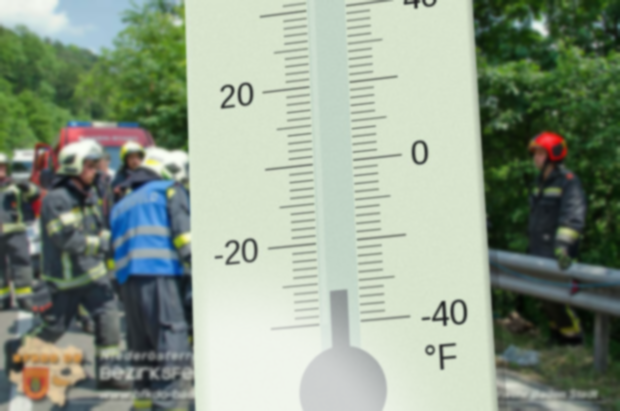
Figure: -32 °F
